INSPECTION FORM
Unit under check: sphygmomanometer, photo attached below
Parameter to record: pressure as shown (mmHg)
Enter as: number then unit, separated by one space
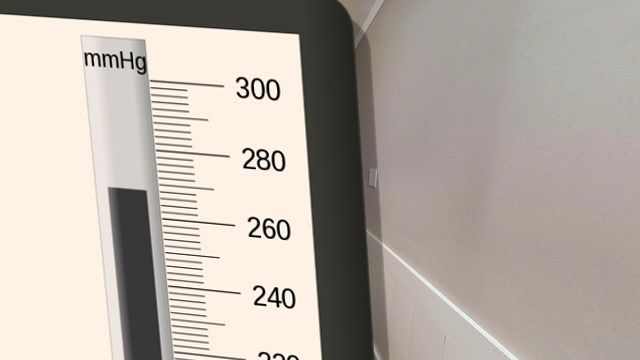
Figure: 268 mmHg
